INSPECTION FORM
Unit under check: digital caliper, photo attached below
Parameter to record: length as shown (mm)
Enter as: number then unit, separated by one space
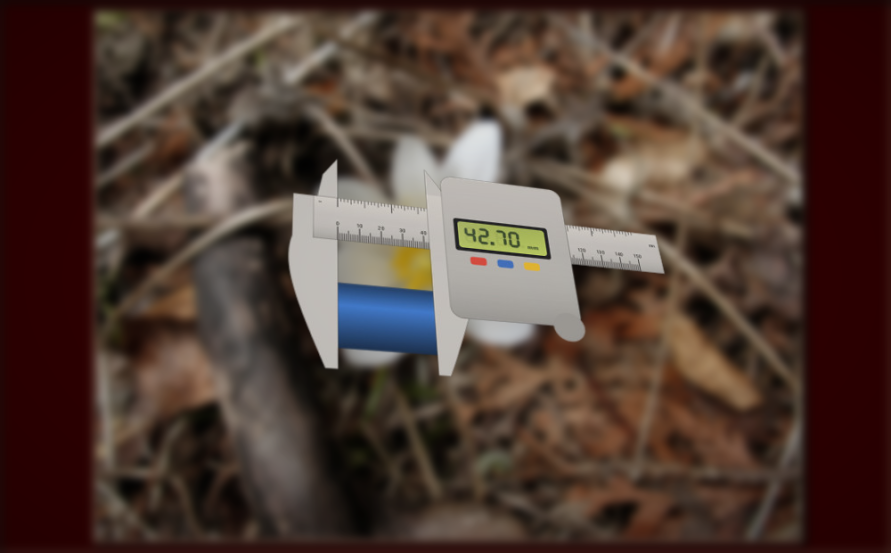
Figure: 42.70 mm
